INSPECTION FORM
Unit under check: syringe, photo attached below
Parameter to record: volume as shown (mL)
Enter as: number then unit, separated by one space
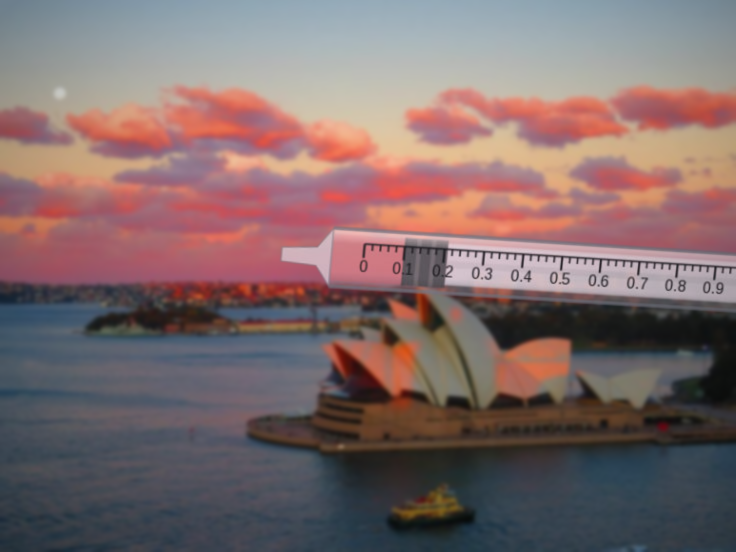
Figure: 0.1 mL
